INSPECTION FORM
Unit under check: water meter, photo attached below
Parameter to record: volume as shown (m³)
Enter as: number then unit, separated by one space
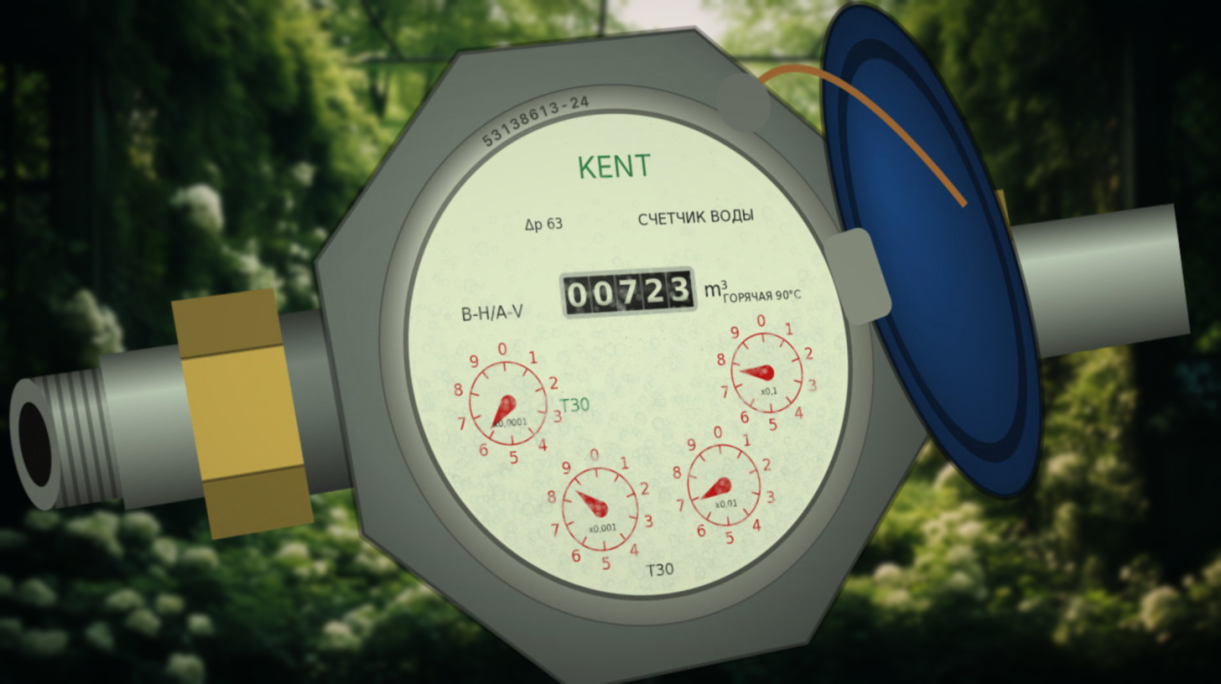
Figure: 723.7686 m³
